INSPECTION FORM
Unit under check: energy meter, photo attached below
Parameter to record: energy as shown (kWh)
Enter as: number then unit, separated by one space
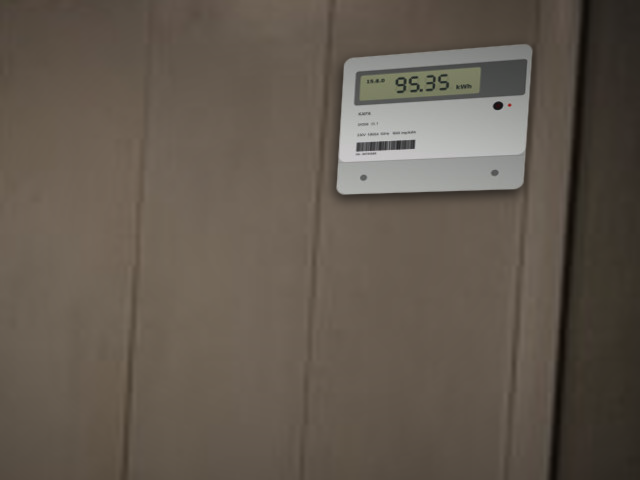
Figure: 95.35 kWh
